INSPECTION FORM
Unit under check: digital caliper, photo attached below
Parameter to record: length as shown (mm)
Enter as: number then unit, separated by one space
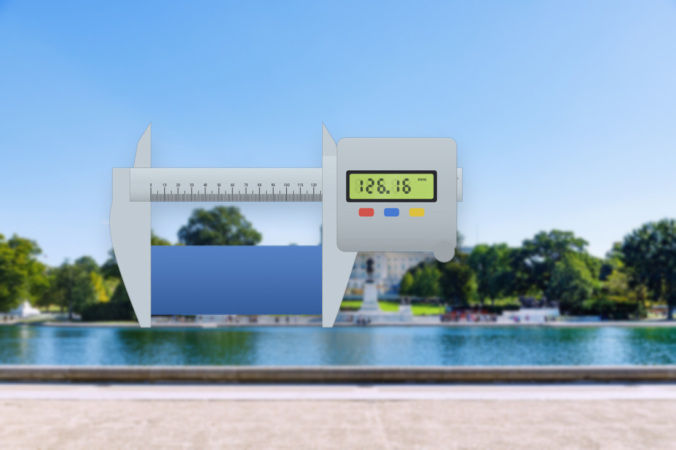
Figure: 126.16 mm
